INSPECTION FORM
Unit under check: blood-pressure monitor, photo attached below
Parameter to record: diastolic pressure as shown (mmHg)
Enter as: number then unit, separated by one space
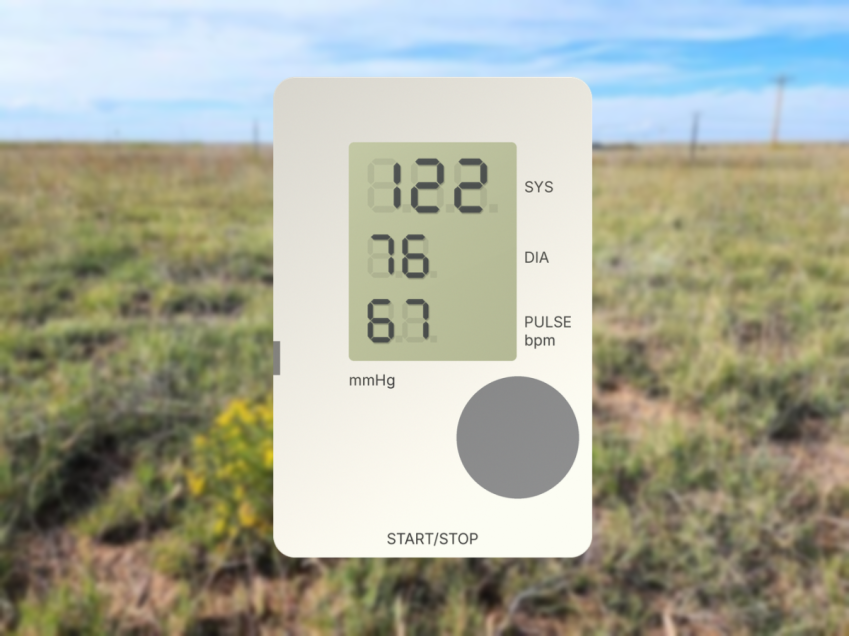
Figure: 76 mmHg
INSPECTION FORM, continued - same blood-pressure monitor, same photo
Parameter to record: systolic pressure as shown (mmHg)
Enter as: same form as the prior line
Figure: 122 mmHg
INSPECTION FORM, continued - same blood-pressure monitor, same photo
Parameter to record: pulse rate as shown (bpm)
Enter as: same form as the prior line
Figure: 67 bpm
